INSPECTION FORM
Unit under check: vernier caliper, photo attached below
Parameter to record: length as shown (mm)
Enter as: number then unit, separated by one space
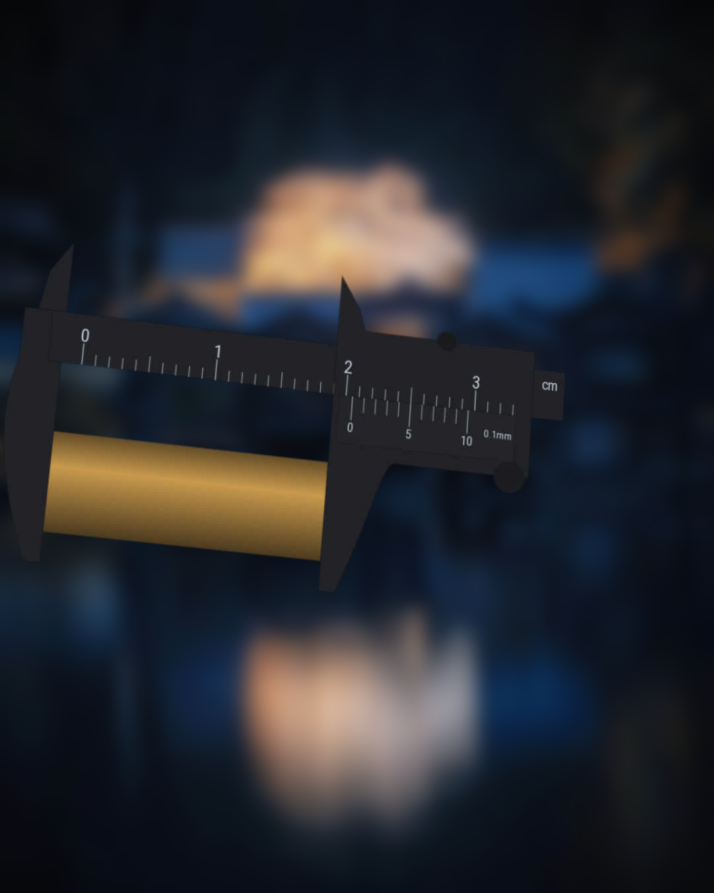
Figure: 20.5 mm
